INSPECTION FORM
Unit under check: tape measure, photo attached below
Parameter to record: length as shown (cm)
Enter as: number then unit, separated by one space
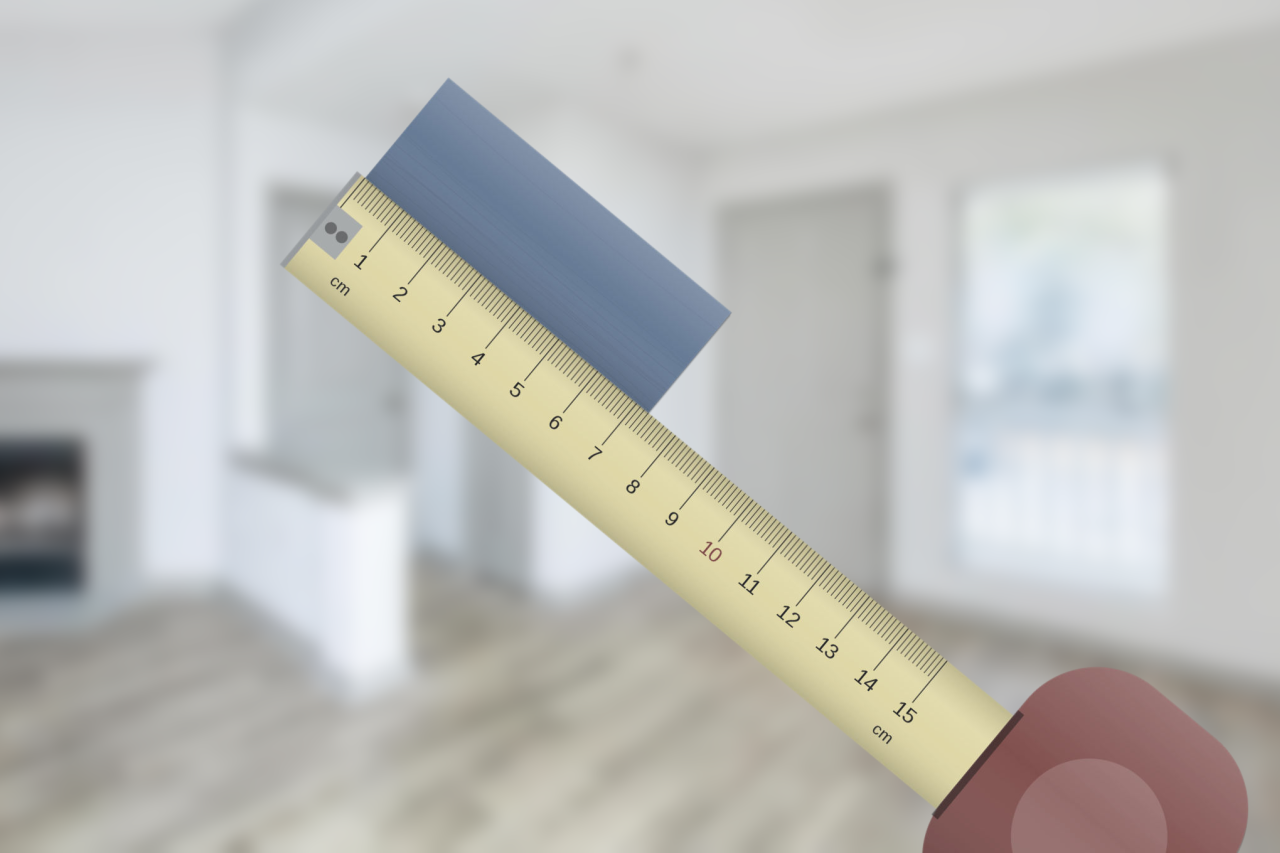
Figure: 7.3 cm
